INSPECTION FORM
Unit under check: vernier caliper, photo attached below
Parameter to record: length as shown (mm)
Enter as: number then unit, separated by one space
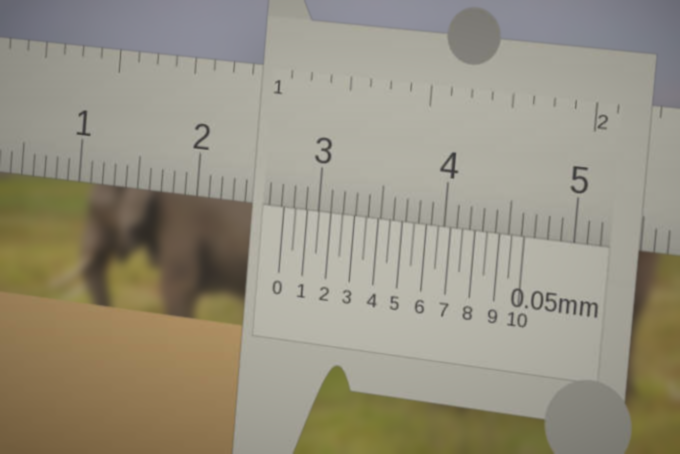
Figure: 27.2 mm
